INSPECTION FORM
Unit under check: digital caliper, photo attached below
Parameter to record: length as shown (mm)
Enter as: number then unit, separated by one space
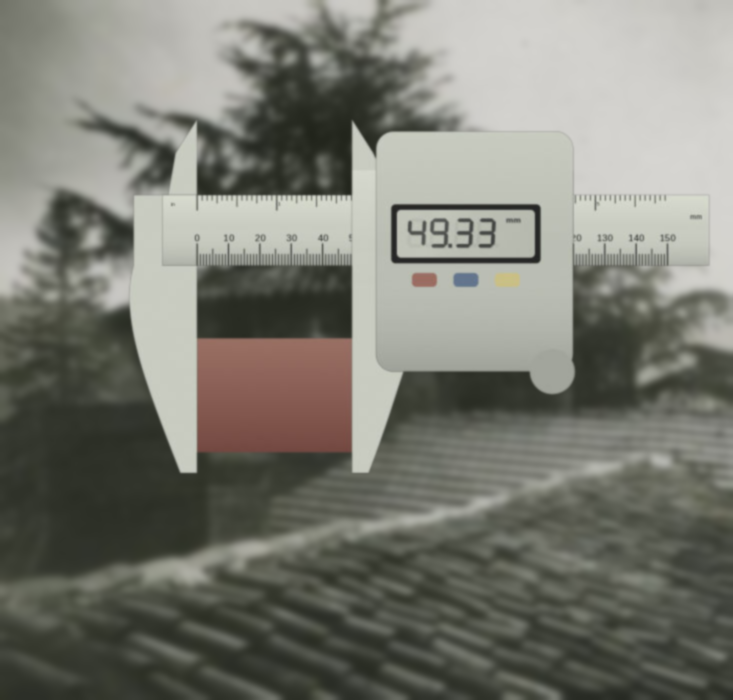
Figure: 49.33 mm
